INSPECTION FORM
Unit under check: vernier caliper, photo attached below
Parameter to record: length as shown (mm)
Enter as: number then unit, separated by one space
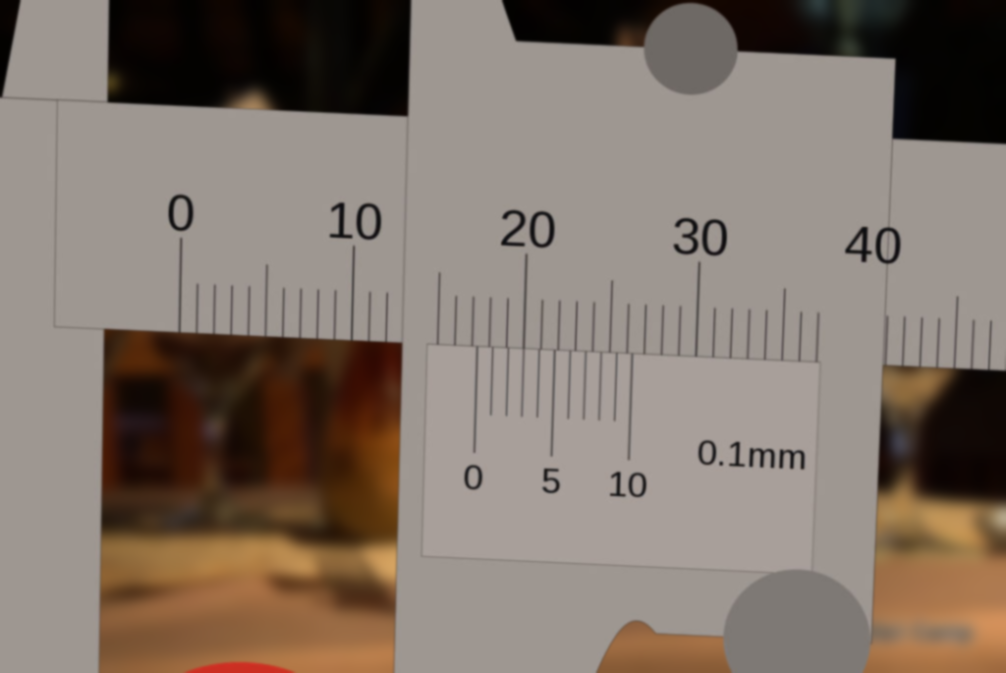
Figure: 17.3 mm
